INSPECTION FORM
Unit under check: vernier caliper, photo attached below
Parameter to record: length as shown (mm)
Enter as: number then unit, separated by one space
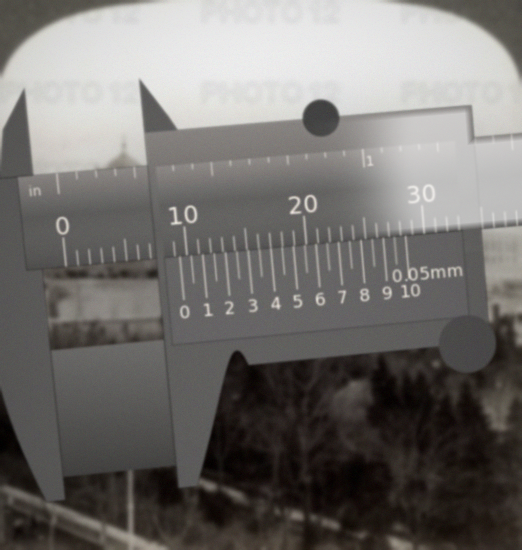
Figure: 9.4 mm
